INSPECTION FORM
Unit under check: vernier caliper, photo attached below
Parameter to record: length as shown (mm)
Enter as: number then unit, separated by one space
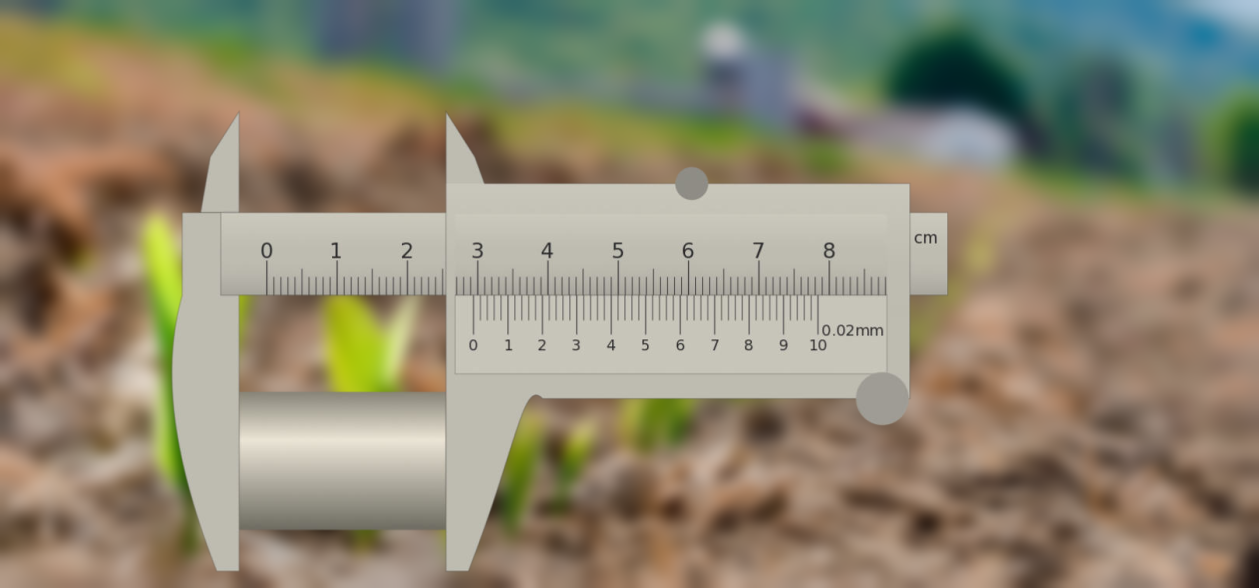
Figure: 29.4 mm
